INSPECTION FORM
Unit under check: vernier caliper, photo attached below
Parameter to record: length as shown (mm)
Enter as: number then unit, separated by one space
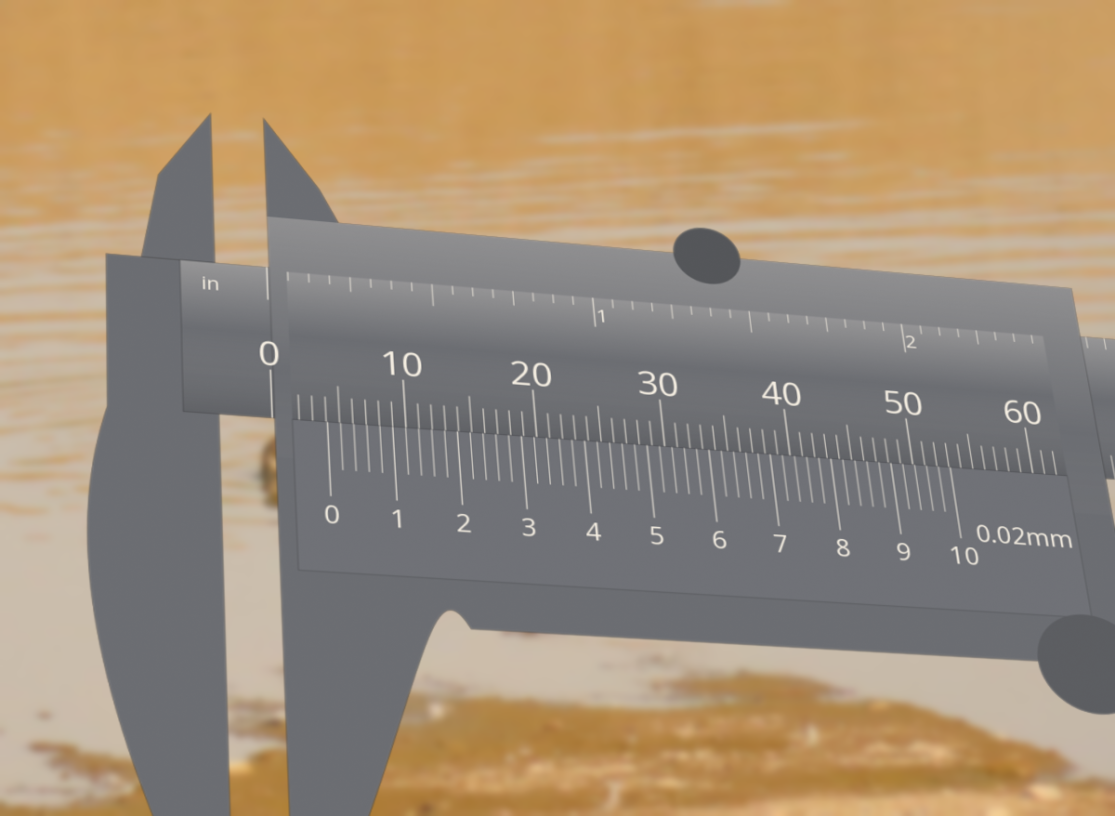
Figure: 4.1 mm
